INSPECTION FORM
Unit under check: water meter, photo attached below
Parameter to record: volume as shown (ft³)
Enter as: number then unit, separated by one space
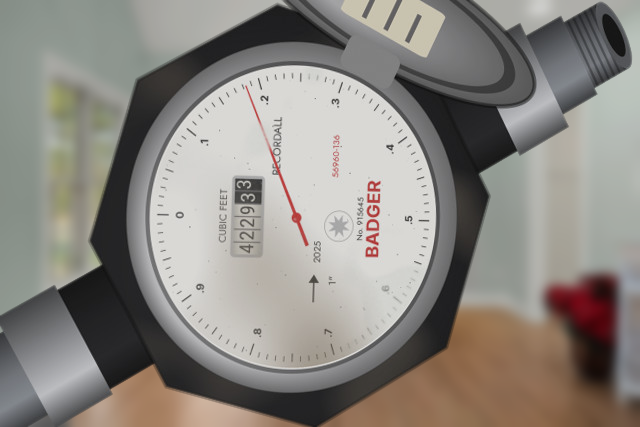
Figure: 422933.18 ft³
